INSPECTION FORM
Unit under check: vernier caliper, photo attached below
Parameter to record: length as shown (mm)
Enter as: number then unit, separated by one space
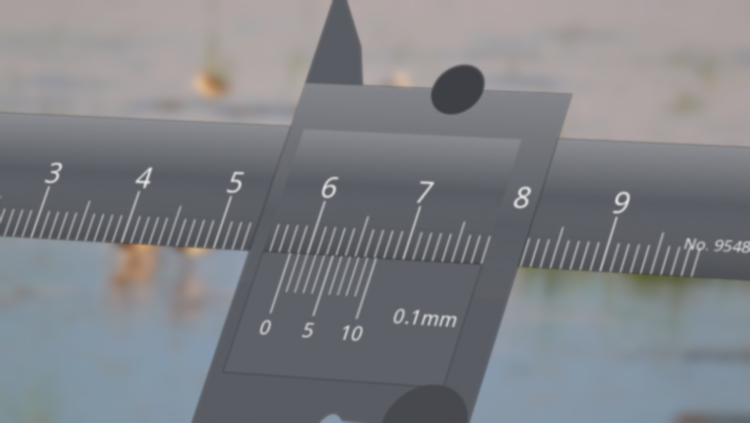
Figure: 58.2 mm
